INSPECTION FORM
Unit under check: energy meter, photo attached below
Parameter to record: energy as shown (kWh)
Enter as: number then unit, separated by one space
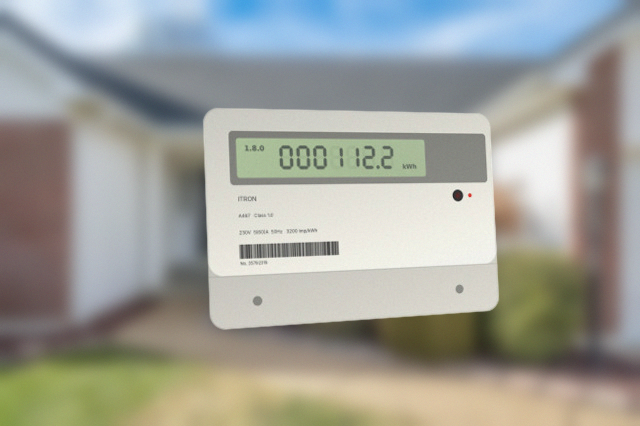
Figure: 112.2 kWh
